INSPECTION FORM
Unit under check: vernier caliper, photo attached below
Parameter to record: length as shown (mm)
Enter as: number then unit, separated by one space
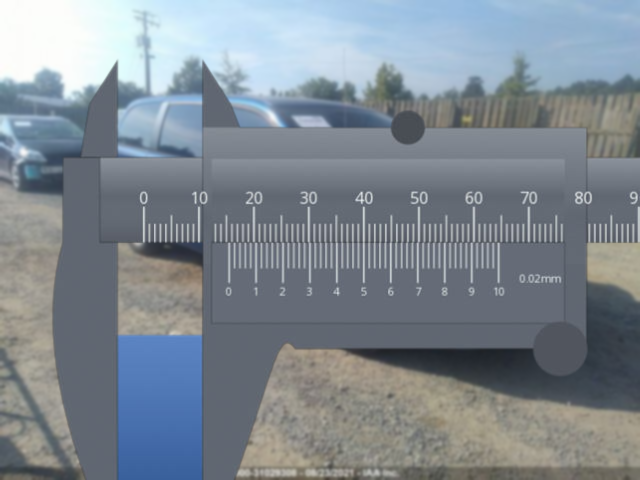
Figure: 15.5 mm
